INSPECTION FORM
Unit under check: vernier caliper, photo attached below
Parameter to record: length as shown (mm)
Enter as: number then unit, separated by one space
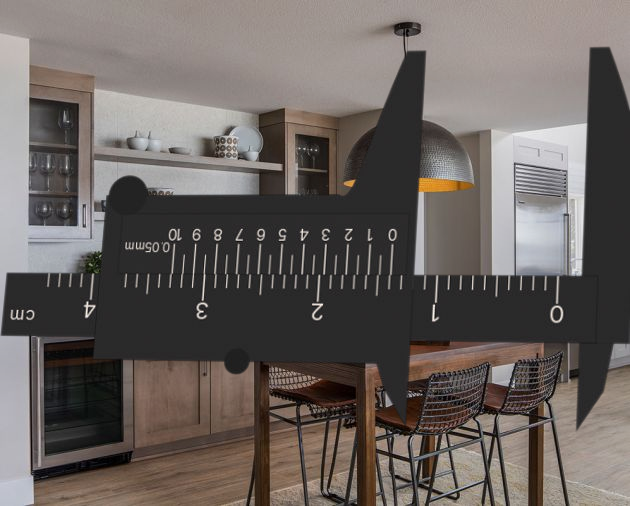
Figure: 13.9 mm
